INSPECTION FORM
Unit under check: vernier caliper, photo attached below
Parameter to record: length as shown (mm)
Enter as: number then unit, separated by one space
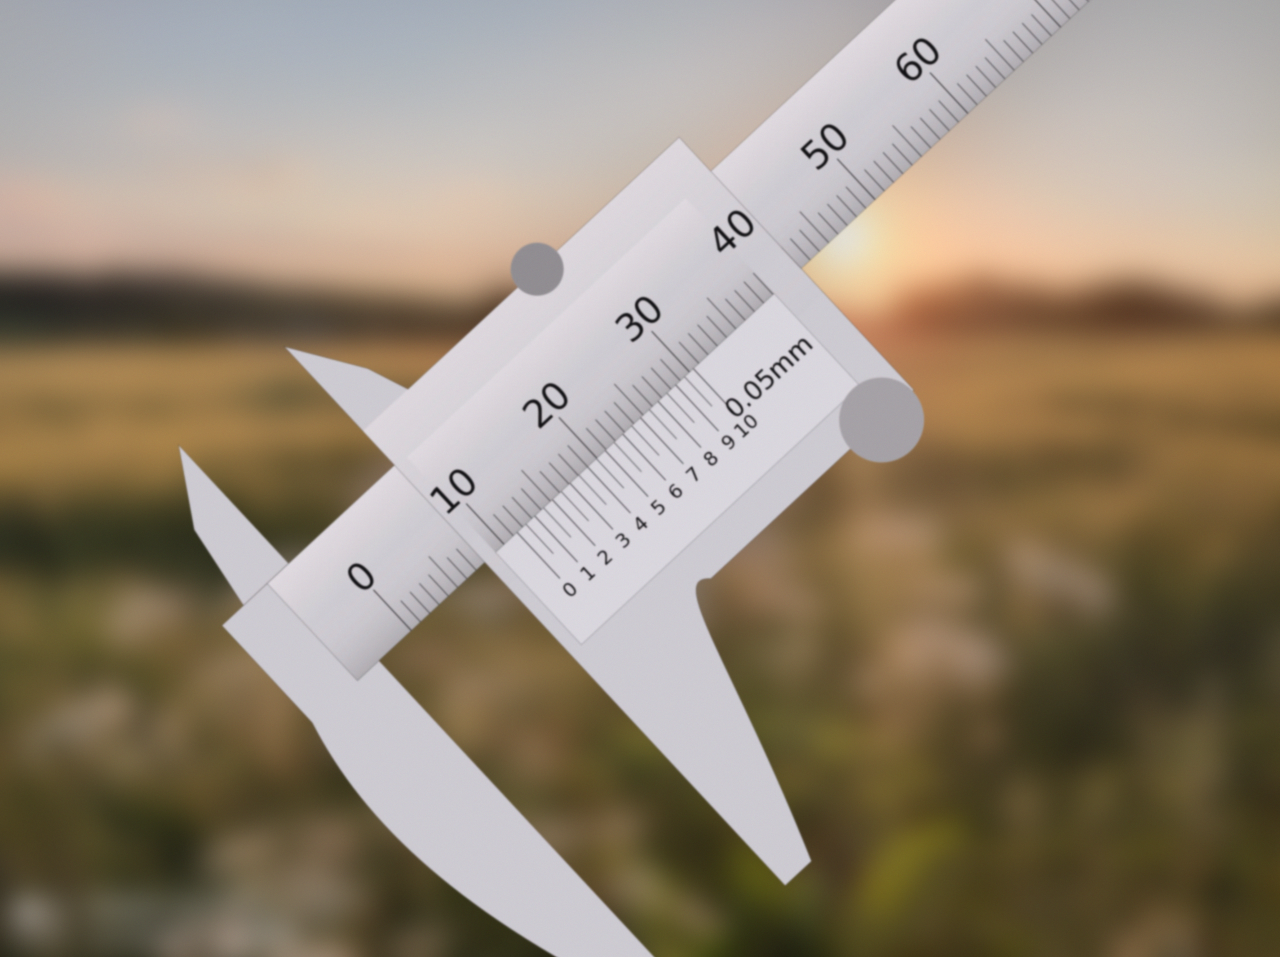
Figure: 11.4 mm
